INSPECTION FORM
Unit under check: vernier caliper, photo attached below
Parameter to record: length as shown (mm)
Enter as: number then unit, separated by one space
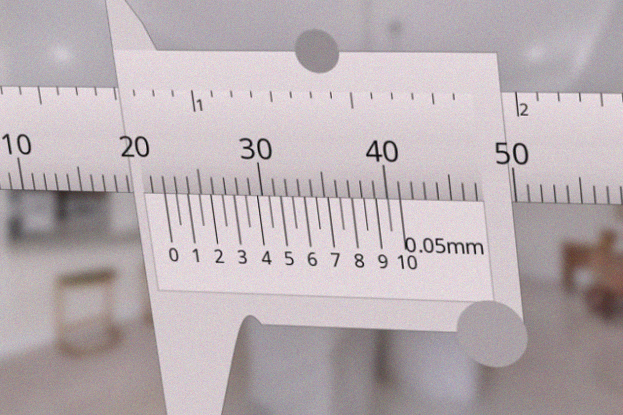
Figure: 22.0 mm
